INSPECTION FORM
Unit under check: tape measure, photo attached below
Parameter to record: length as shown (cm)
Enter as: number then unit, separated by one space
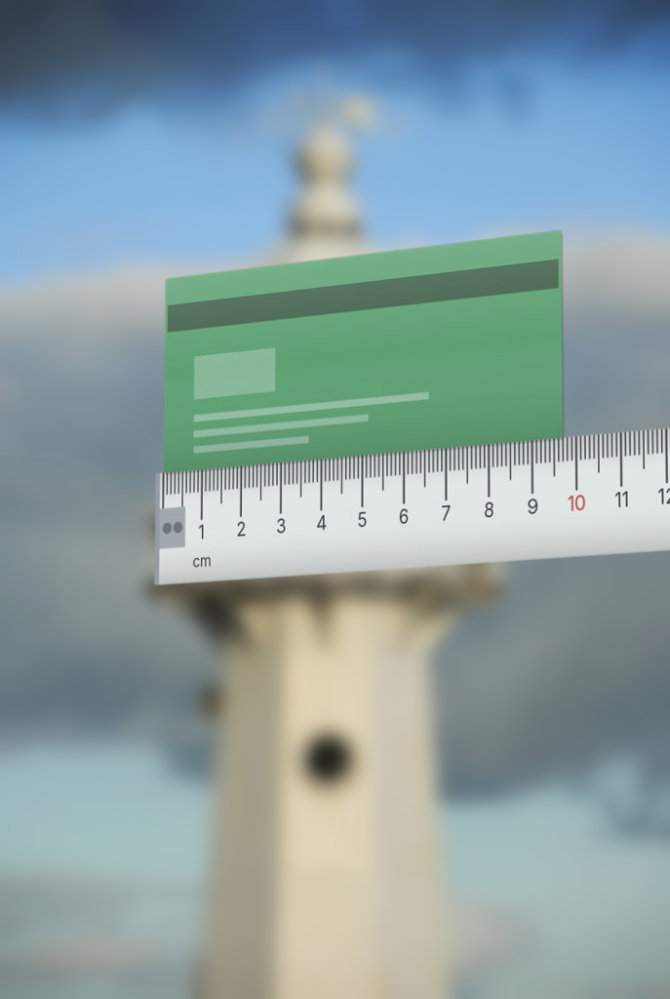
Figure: 9.7 cm
